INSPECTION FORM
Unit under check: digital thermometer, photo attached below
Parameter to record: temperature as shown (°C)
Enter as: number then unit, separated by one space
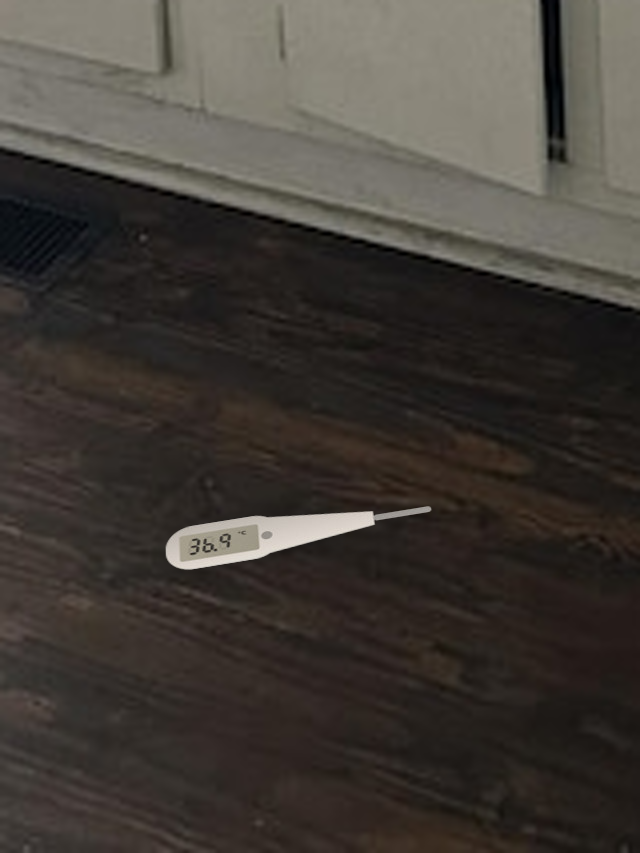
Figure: 36.9 °C
